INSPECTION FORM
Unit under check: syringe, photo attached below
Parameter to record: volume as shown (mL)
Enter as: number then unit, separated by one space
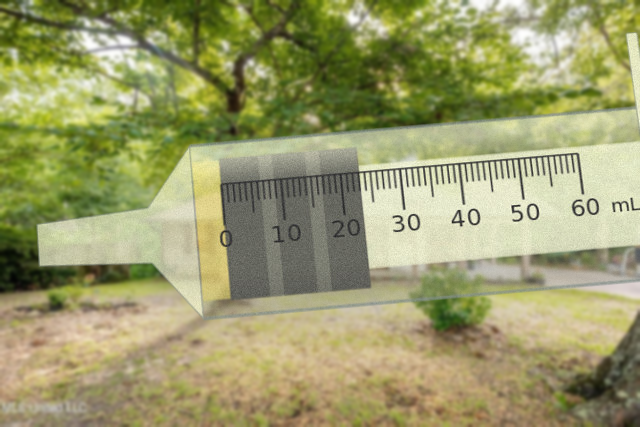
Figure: 0 mL
